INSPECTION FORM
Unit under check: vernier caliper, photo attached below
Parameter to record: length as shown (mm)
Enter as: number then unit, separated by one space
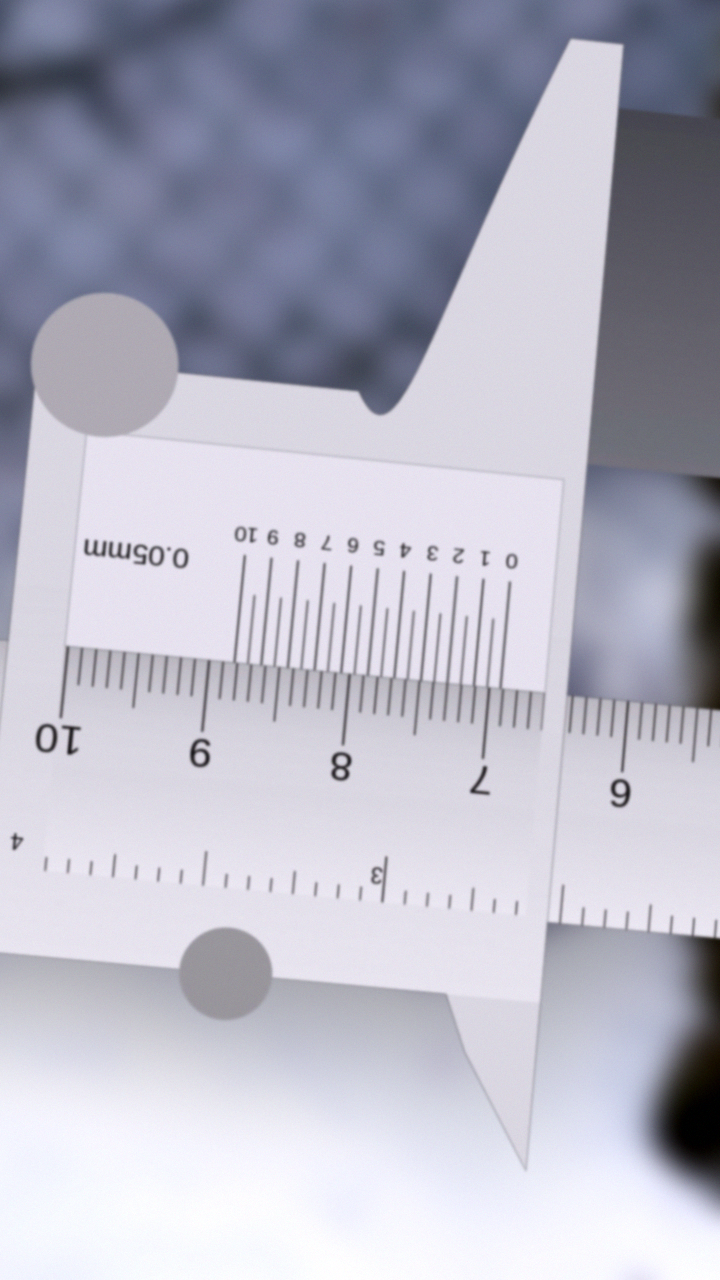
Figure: 69.2 mm
